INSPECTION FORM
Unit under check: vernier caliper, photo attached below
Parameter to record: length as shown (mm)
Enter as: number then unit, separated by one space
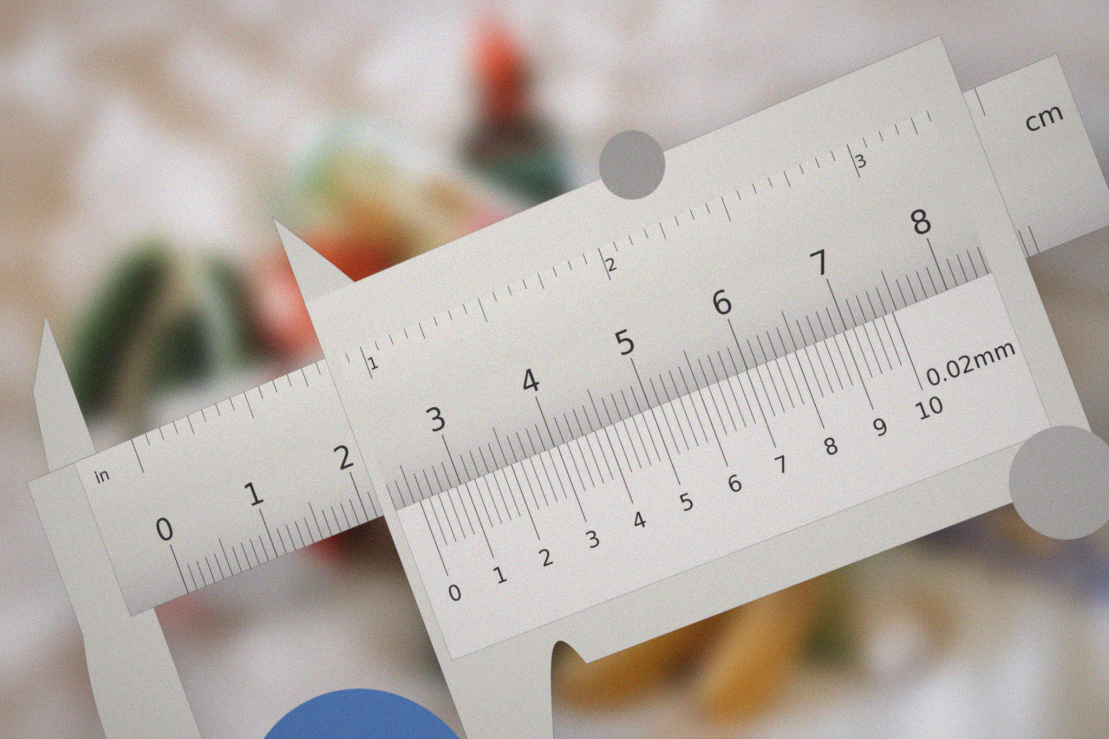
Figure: 25.6 mm
